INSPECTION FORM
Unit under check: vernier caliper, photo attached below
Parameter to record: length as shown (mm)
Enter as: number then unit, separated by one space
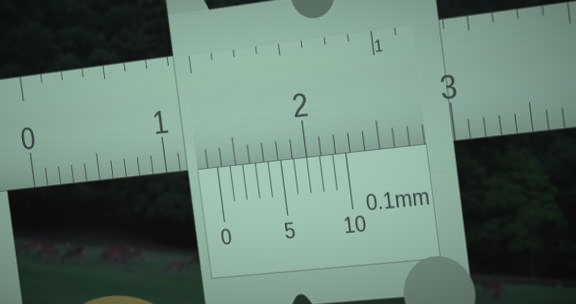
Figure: 13.7 mm
